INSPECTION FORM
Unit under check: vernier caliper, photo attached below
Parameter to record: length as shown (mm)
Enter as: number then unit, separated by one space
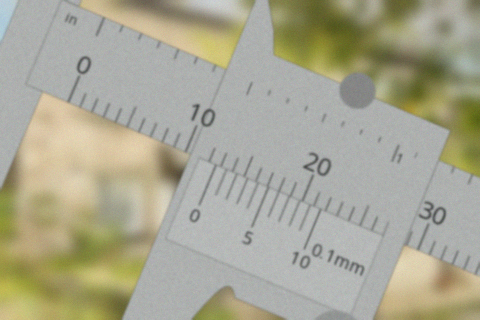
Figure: 12.6 mm
